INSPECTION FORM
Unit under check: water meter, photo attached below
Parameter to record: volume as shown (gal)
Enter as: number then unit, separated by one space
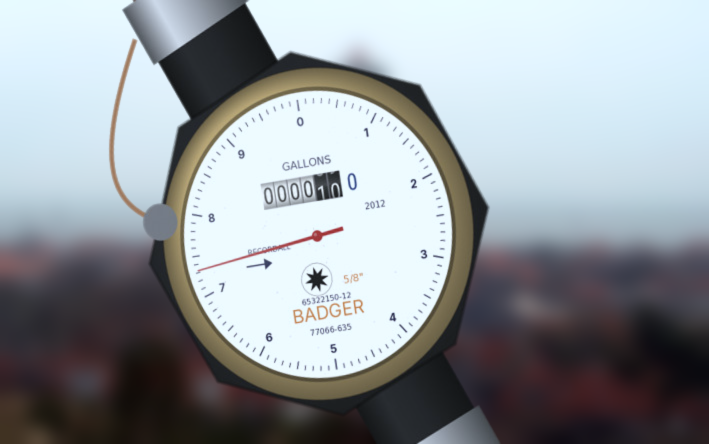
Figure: 97.3 gal
